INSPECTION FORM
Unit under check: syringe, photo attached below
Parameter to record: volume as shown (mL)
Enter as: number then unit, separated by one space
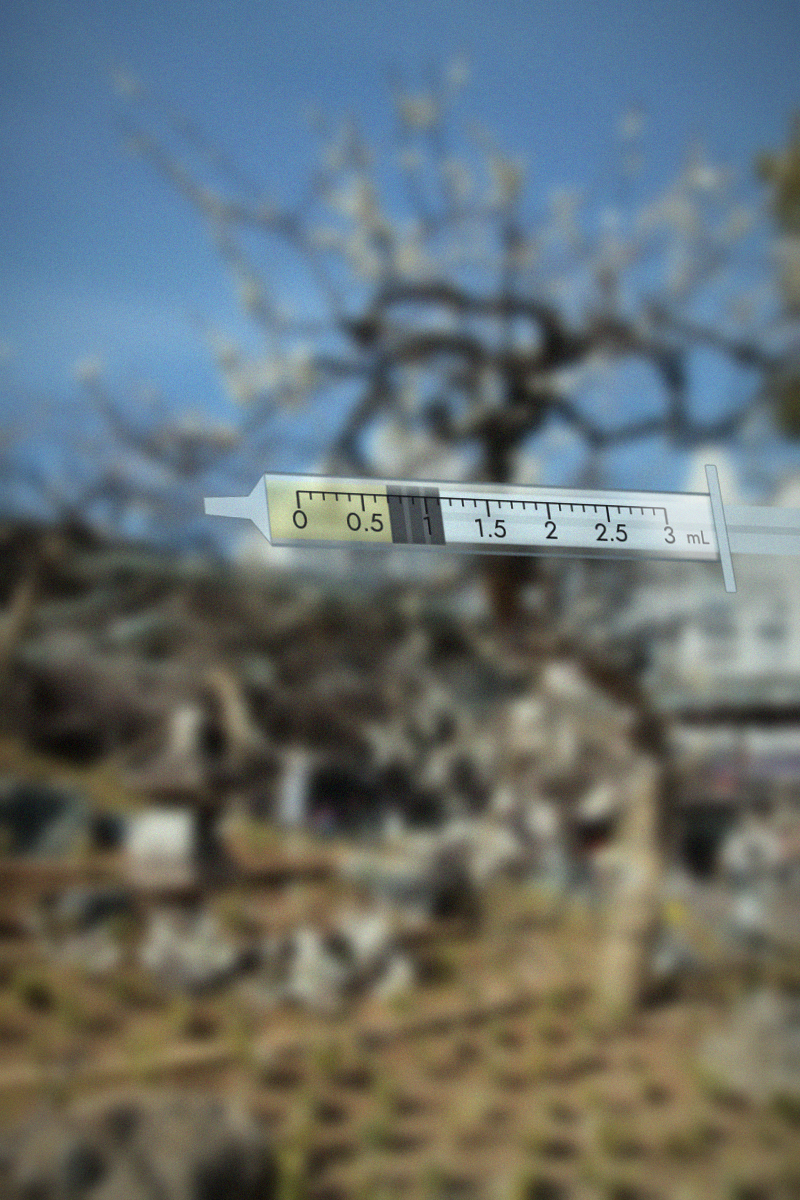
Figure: 0.7 mL
